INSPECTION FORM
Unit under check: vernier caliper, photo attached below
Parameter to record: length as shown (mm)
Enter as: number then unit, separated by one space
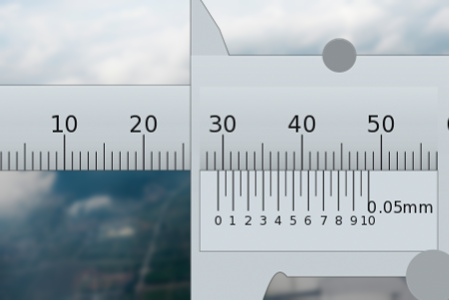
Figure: 29.4 mm
